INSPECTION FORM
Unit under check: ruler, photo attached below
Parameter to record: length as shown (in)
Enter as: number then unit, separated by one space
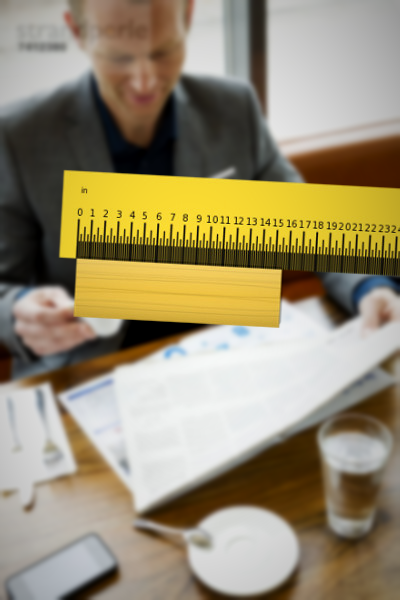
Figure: 15.5 in
